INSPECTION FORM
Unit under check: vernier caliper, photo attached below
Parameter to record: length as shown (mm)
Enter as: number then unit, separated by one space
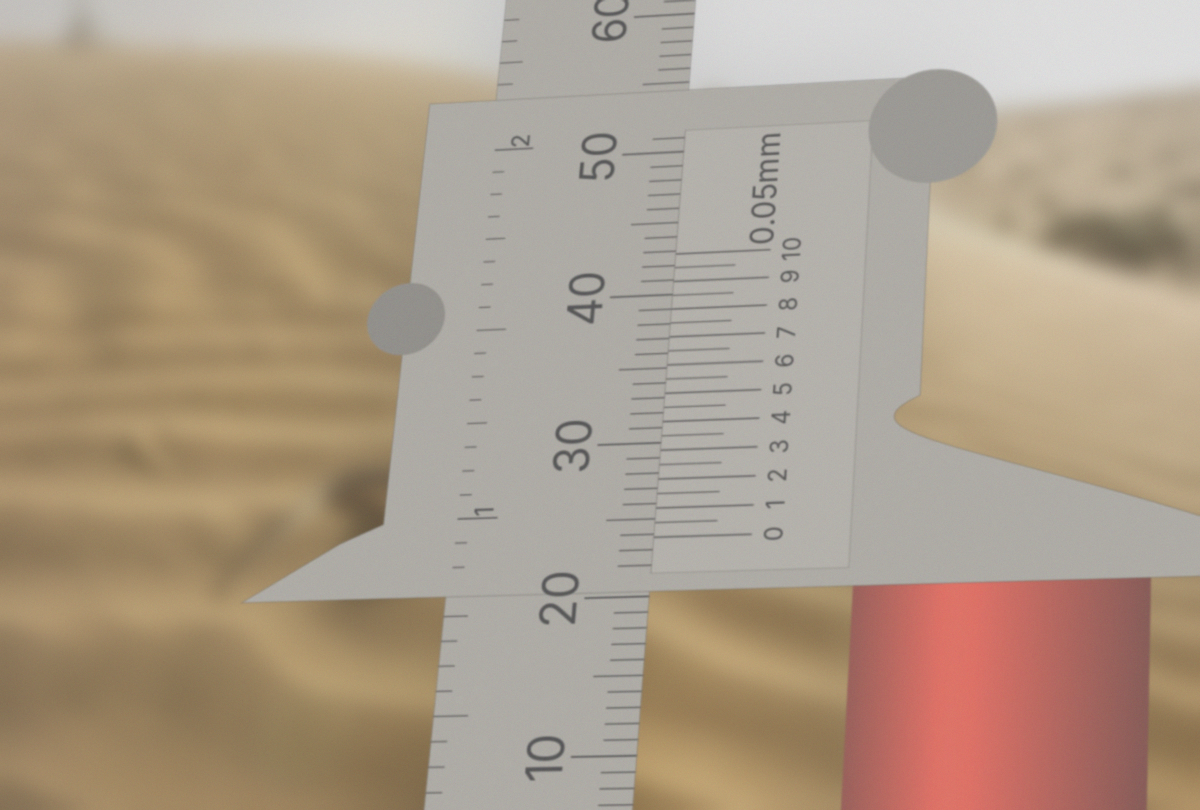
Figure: 23.8 mm
